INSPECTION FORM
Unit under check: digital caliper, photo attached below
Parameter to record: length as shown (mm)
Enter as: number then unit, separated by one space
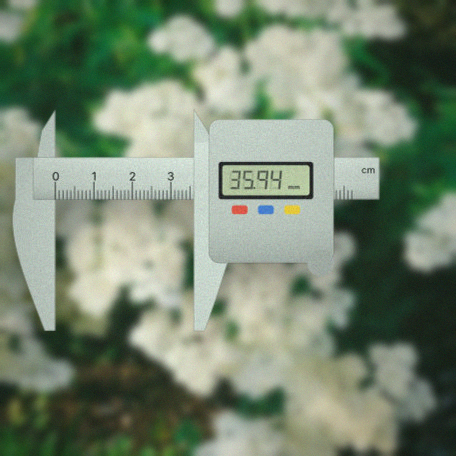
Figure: 35.94 mm
